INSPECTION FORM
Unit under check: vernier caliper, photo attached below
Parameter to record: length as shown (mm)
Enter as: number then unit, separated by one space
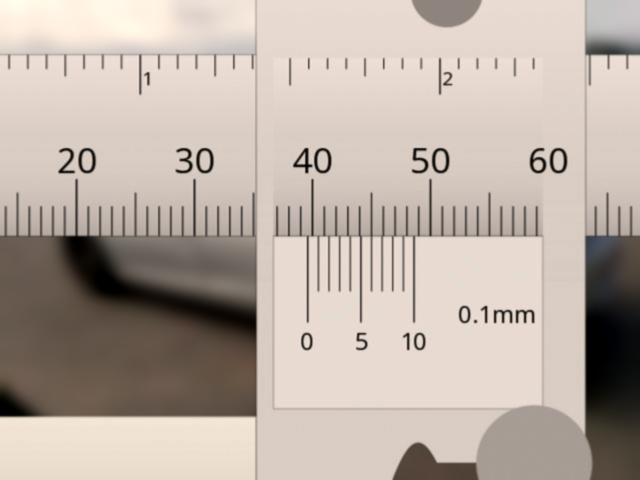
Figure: 39.6 mm
